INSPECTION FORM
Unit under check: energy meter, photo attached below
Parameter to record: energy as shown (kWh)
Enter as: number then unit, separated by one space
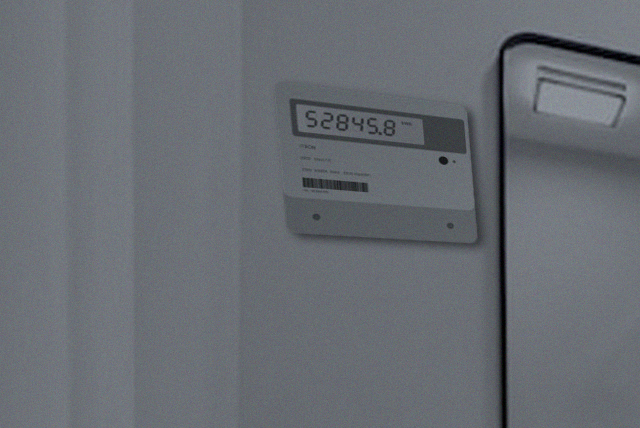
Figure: 52845.8 kWh
